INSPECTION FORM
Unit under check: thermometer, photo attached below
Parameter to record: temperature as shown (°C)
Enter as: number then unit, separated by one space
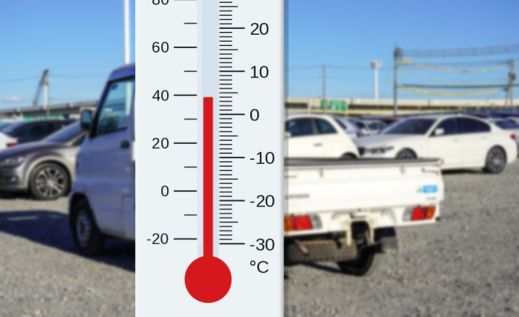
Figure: 4 °C
